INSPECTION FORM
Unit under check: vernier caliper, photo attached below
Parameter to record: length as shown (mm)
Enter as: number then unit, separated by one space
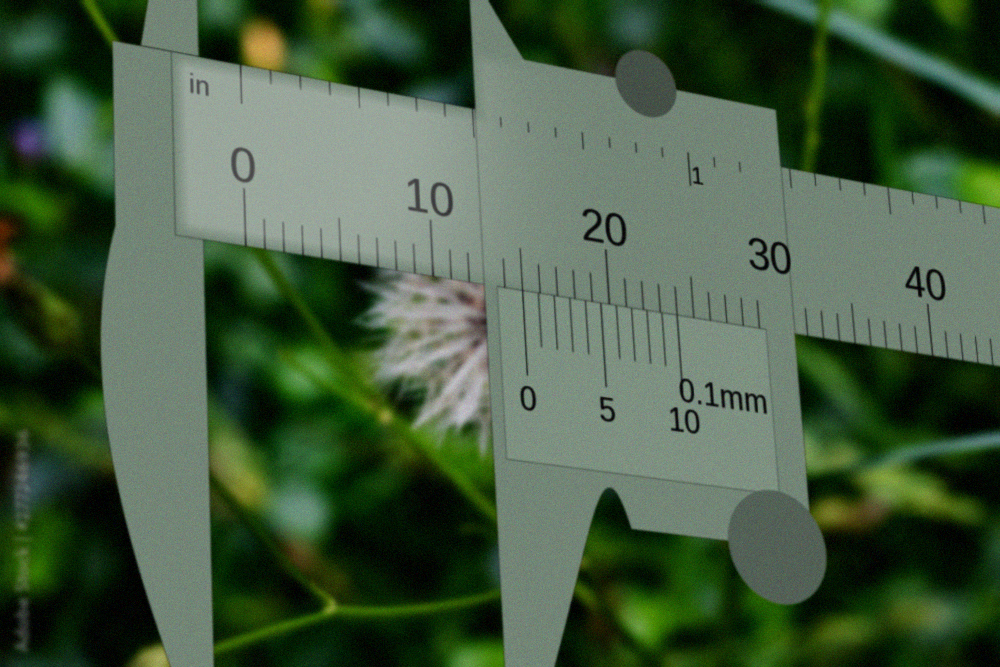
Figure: 15.0 mm
